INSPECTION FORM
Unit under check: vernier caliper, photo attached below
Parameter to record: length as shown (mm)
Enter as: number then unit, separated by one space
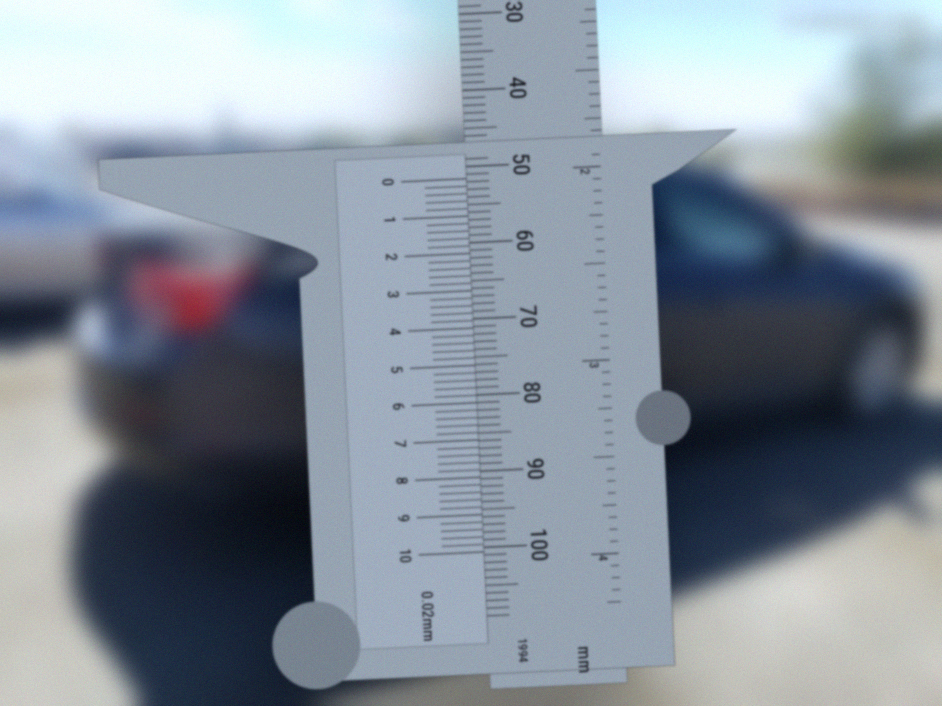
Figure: 51.6 mm
